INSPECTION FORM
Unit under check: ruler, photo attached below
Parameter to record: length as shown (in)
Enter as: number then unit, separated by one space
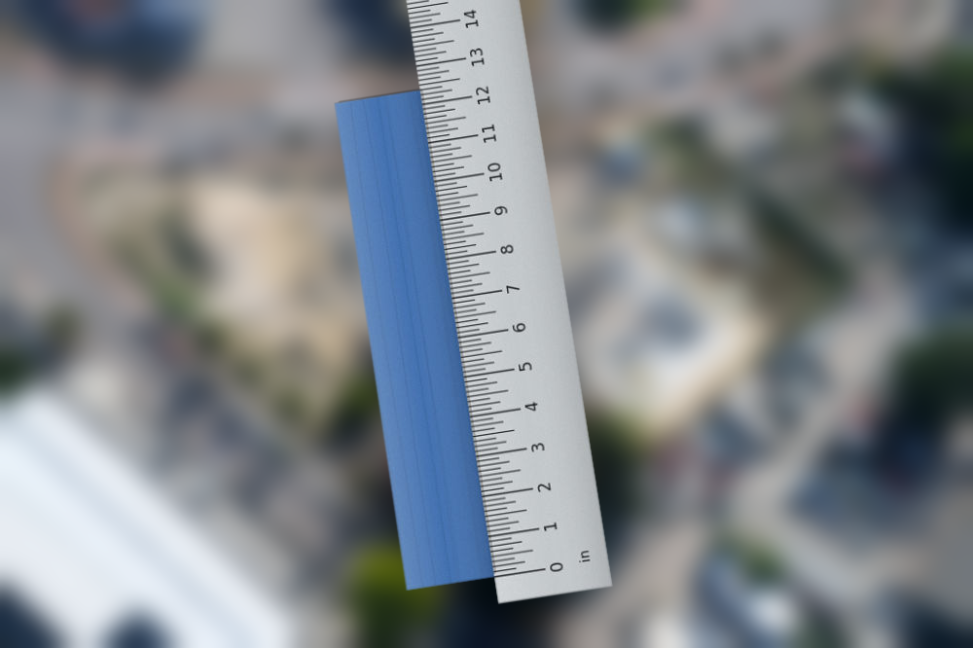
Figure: 12.375 in
